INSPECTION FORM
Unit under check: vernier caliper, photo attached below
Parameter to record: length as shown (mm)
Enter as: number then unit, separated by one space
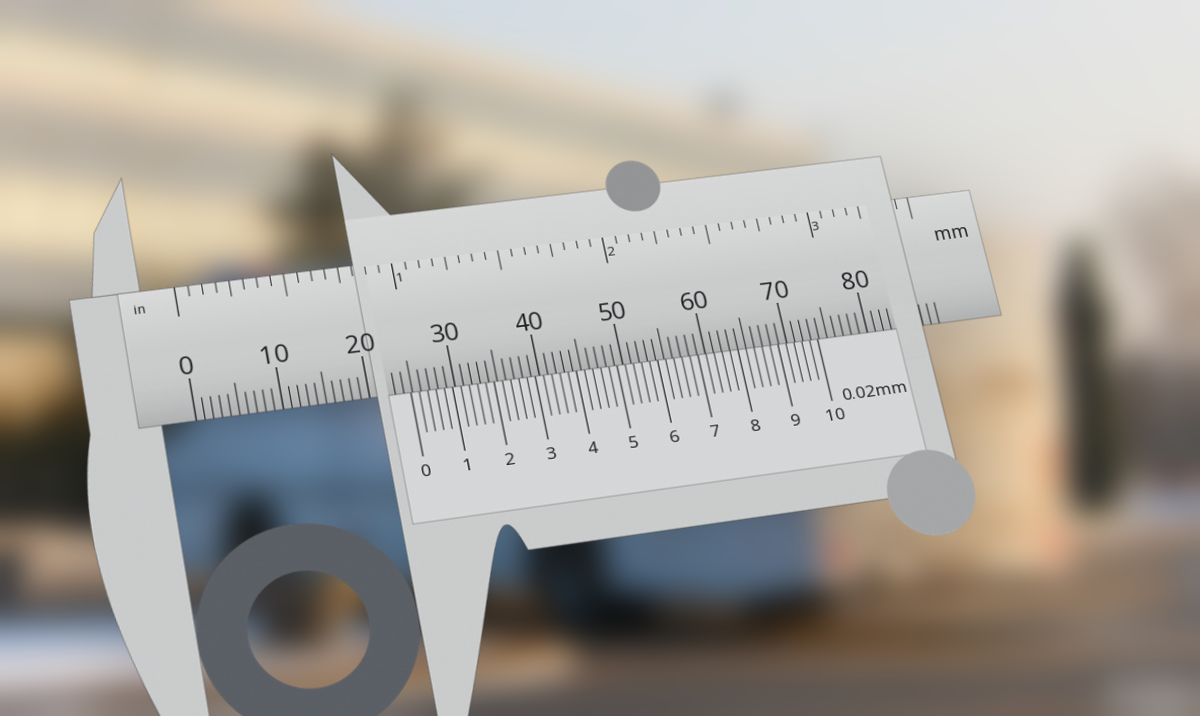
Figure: 24.8 mm
